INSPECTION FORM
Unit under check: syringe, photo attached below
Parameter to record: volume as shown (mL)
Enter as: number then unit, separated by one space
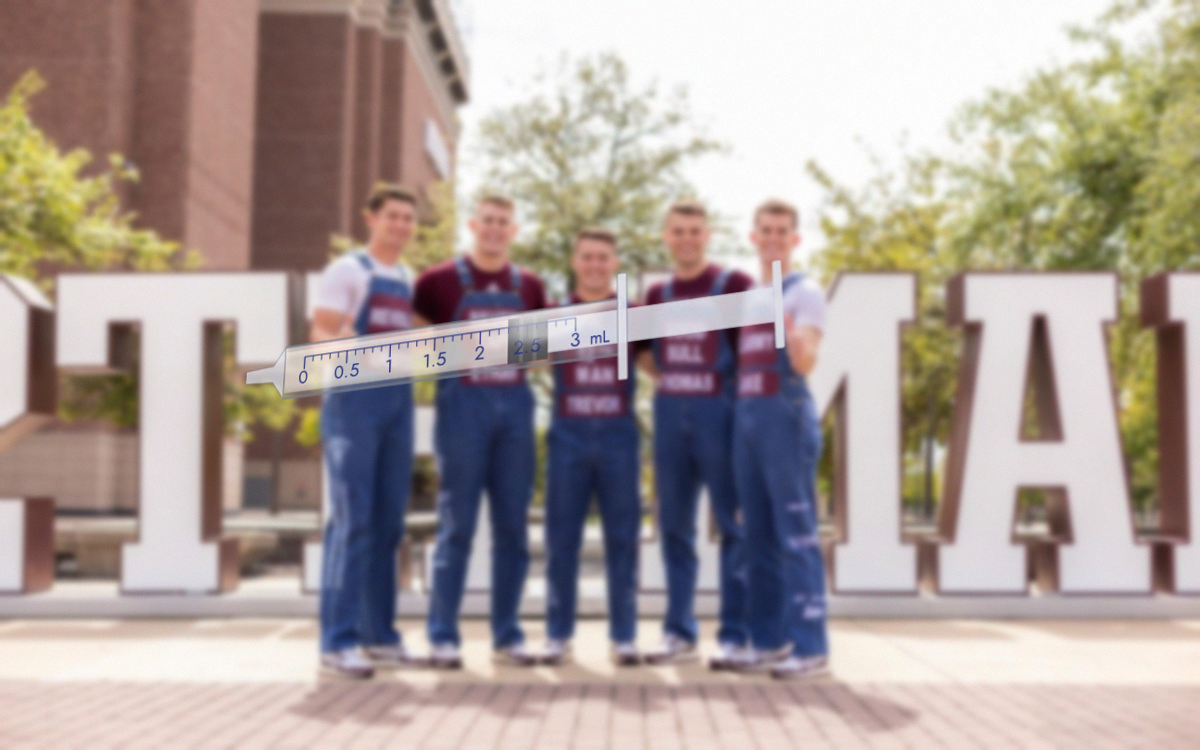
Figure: 2.3 mL
